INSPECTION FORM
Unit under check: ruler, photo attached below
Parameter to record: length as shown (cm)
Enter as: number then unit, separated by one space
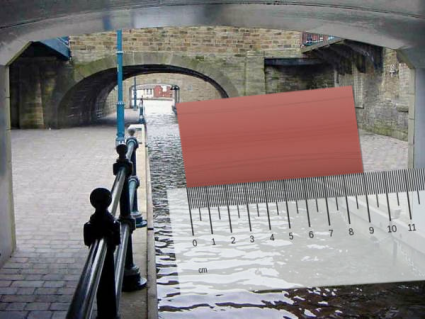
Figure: 9 cm
